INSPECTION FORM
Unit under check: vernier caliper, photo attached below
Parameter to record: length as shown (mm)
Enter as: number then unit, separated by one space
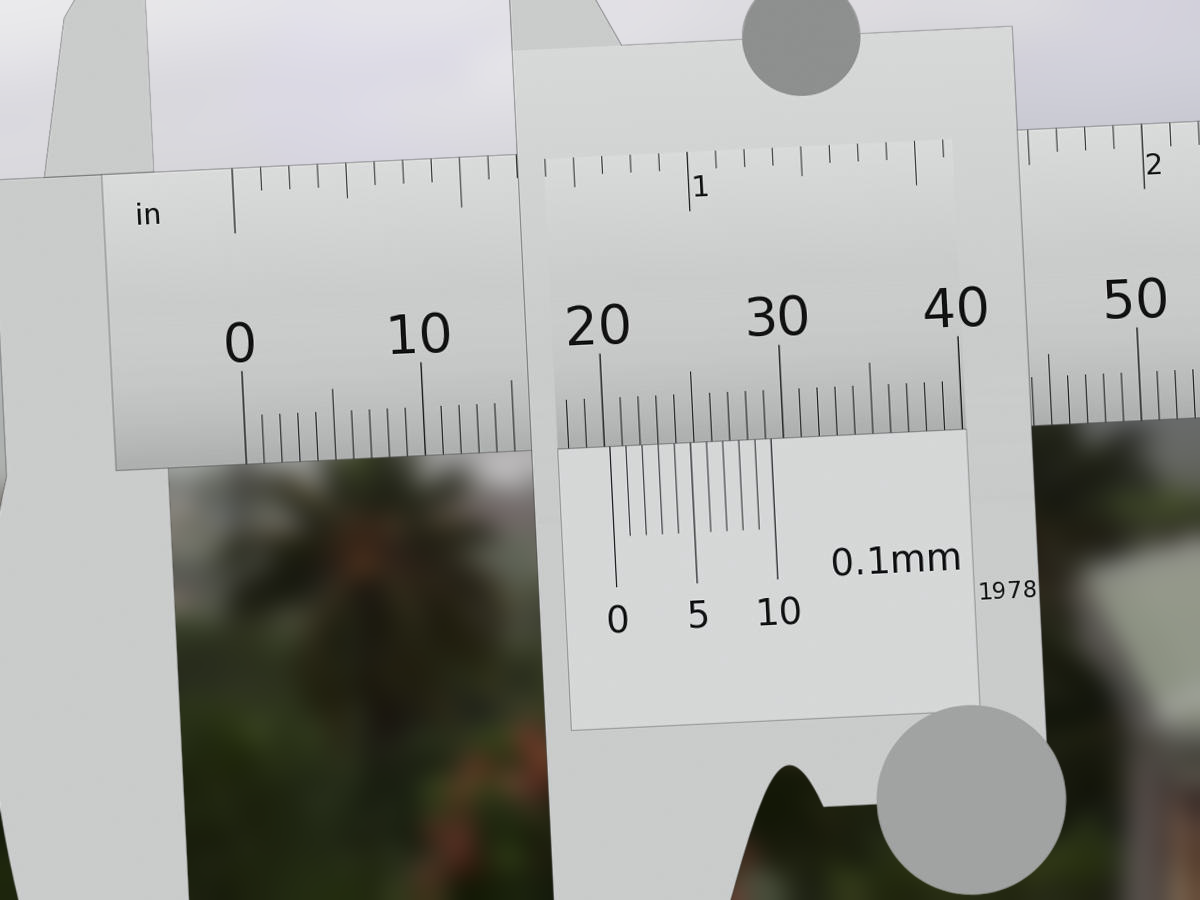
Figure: 20.3 mm
